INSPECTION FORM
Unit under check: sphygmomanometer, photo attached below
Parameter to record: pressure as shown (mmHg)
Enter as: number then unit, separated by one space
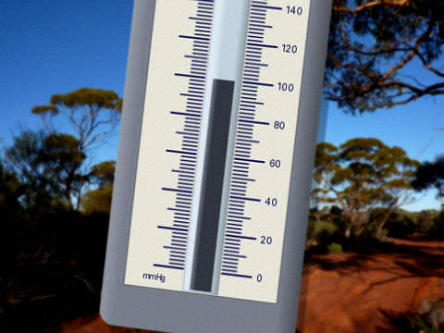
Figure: 100 mmHg
